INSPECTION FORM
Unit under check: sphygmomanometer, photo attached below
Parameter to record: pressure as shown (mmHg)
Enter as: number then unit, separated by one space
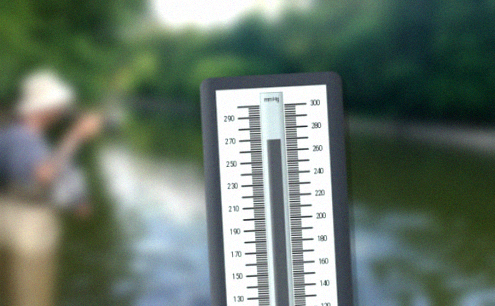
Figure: 270 mmHg
